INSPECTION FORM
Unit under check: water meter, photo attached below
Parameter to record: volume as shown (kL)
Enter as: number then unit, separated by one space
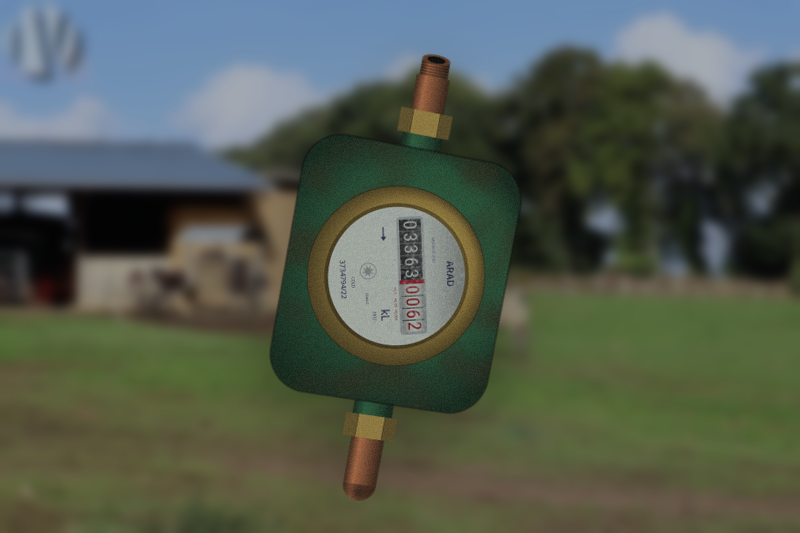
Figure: 3363.0062 kL
